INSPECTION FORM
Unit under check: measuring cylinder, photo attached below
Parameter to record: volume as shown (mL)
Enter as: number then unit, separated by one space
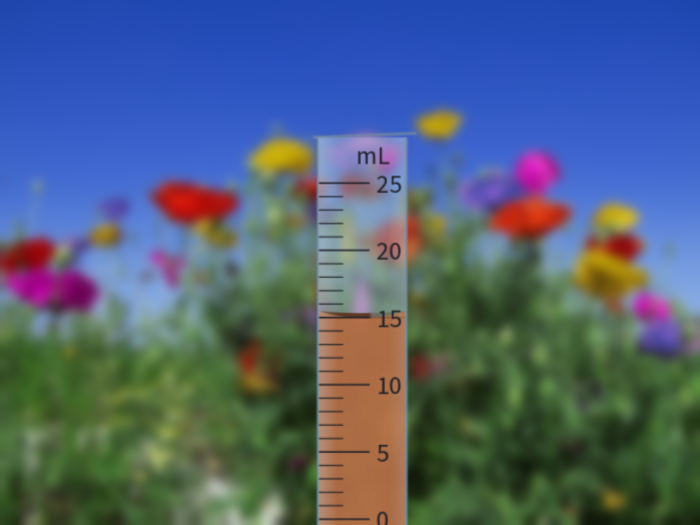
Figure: 15 mL
